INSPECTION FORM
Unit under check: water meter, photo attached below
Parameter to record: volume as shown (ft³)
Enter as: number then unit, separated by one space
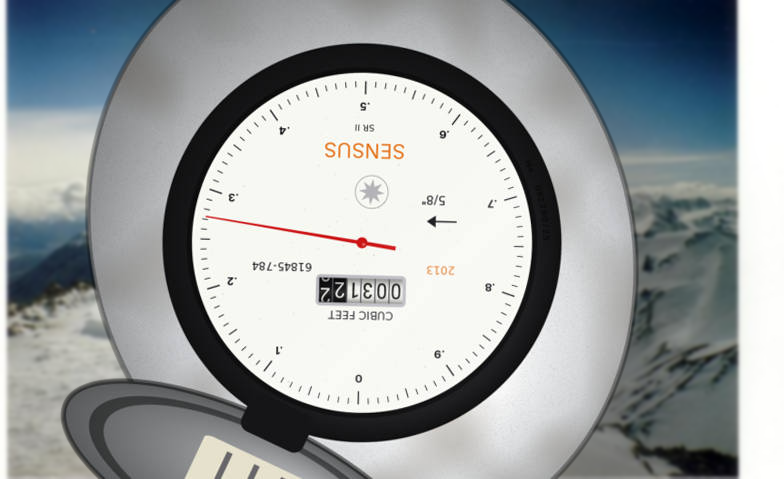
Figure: 3122.27 ft³
